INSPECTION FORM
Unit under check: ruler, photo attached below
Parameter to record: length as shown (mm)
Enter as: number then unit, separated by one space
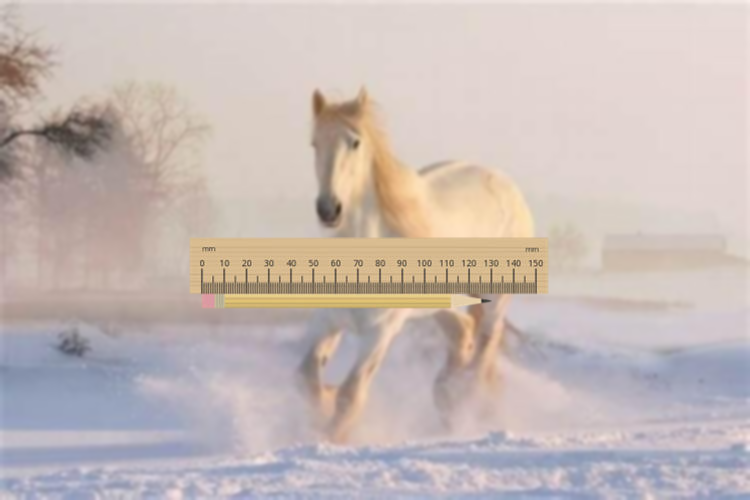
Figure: 130 mm
